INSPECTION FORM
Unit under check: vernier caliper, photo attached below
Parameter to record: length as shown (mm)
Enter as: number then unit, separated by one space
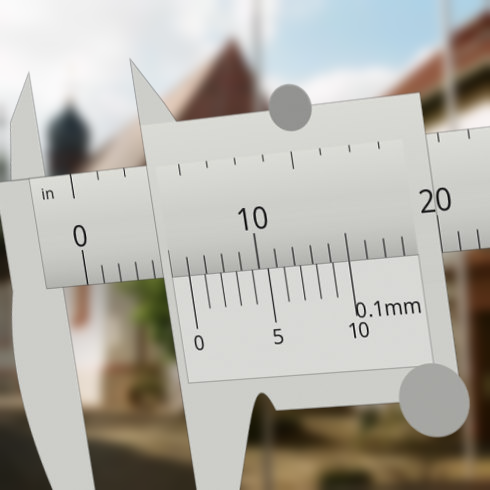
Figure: 6.0 mm
